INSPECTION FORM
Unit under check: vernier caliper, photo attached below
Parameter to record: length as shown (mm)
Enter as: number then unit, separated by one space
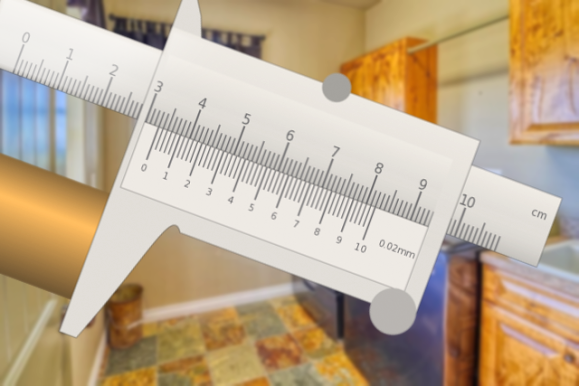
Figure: 33.0 mm
